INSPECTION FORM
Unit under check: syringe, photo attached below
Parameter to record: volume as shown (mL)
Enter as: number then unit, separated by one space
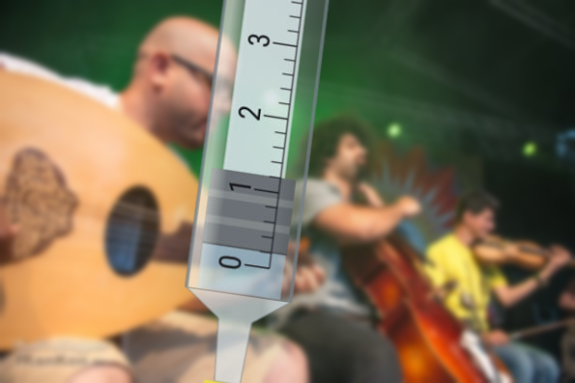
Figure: 0.2 mL
